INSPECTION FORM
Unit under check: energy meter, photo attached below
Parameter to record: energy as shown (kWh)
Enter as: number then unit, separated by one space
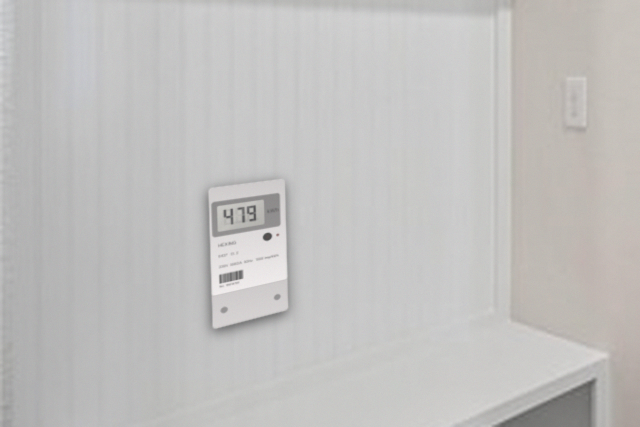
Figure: 479 kWh
